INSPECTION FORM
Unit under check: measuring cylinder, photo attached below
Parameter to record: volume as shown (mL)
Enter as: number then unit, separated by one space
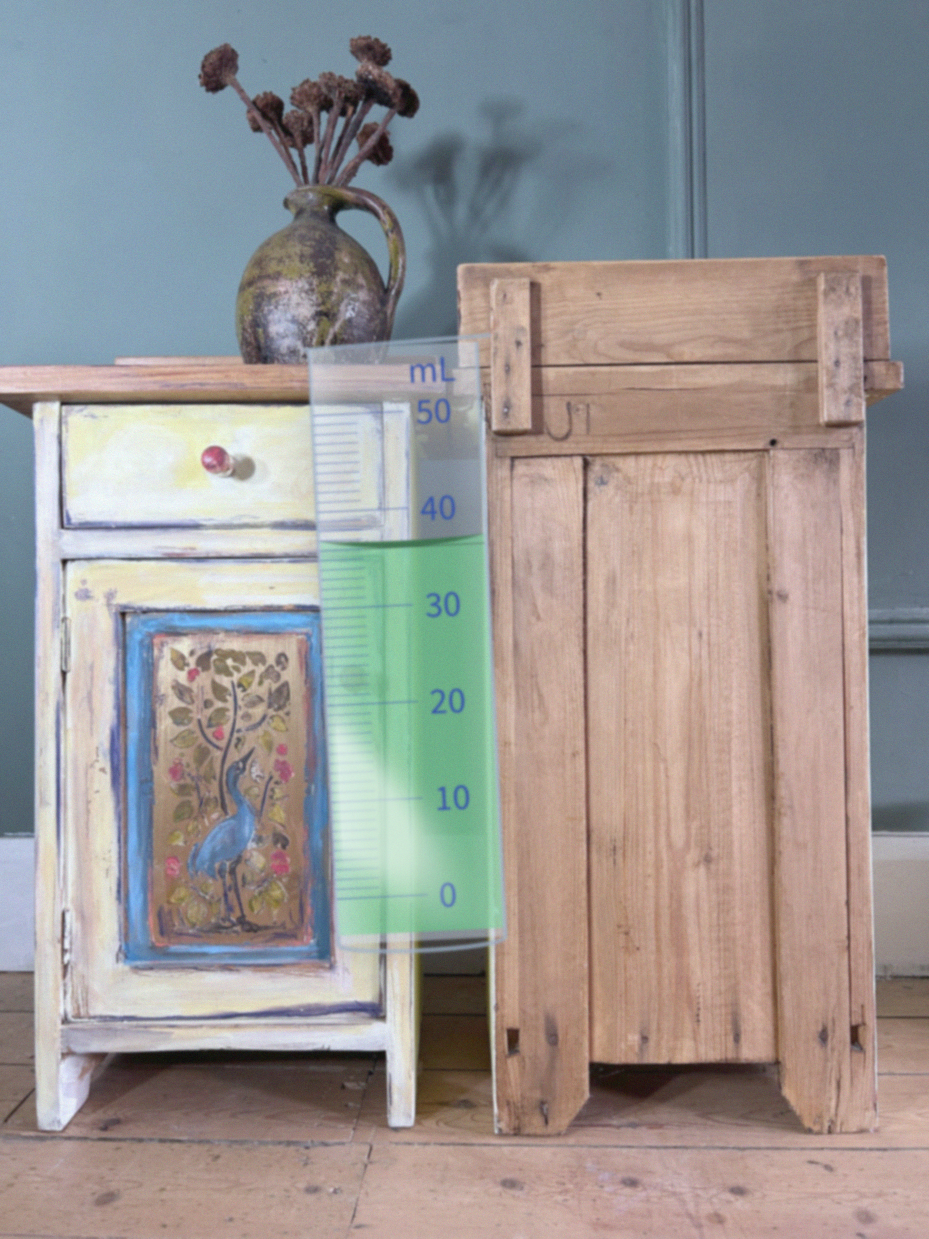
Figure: 36 mL
